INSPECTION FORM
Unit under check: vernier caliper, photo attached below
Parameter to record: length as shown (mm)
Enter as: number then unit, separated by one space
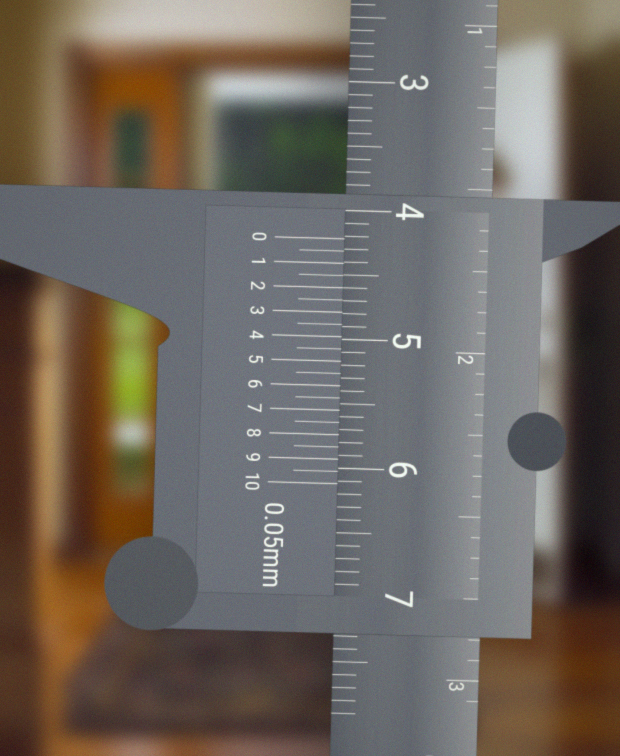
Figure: 42.2 mm
